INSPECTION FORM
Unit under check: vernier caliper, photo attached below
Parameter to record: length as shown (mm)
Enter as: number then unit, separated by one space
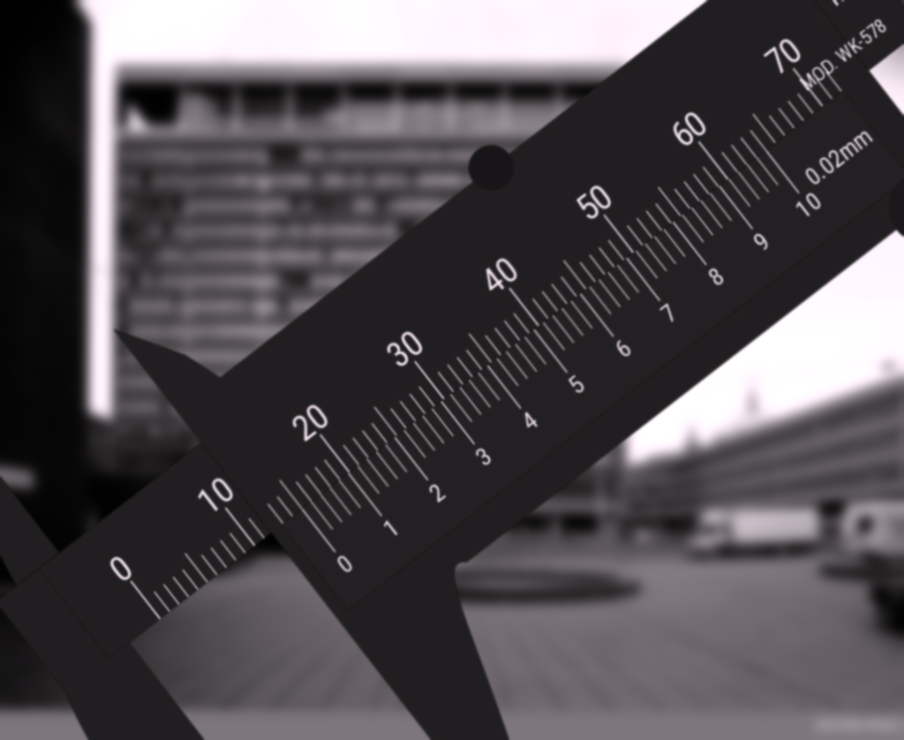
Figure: 15.0 mm
